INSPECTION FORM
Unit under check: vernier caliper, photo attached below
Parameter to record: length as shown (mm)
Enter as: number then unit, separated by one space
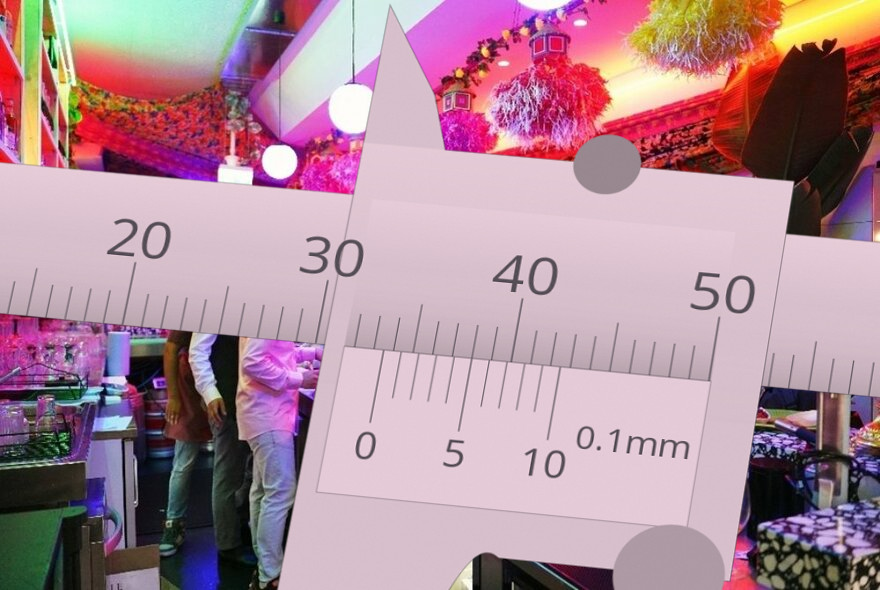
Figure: 33.5 mm
